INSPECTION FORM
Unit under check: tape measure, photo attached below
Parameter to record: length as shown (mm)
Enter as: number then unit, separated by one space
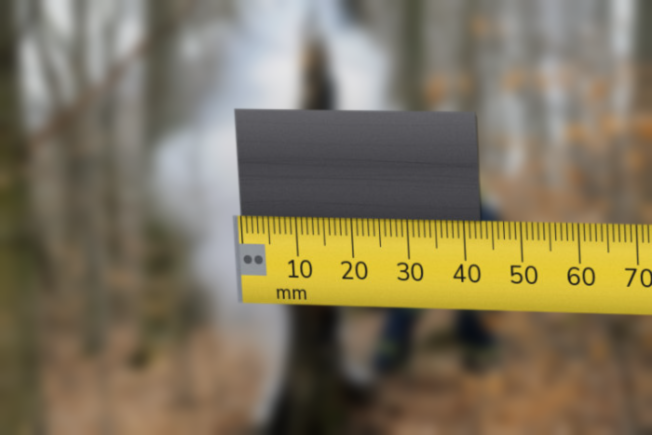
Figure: 43 mm
